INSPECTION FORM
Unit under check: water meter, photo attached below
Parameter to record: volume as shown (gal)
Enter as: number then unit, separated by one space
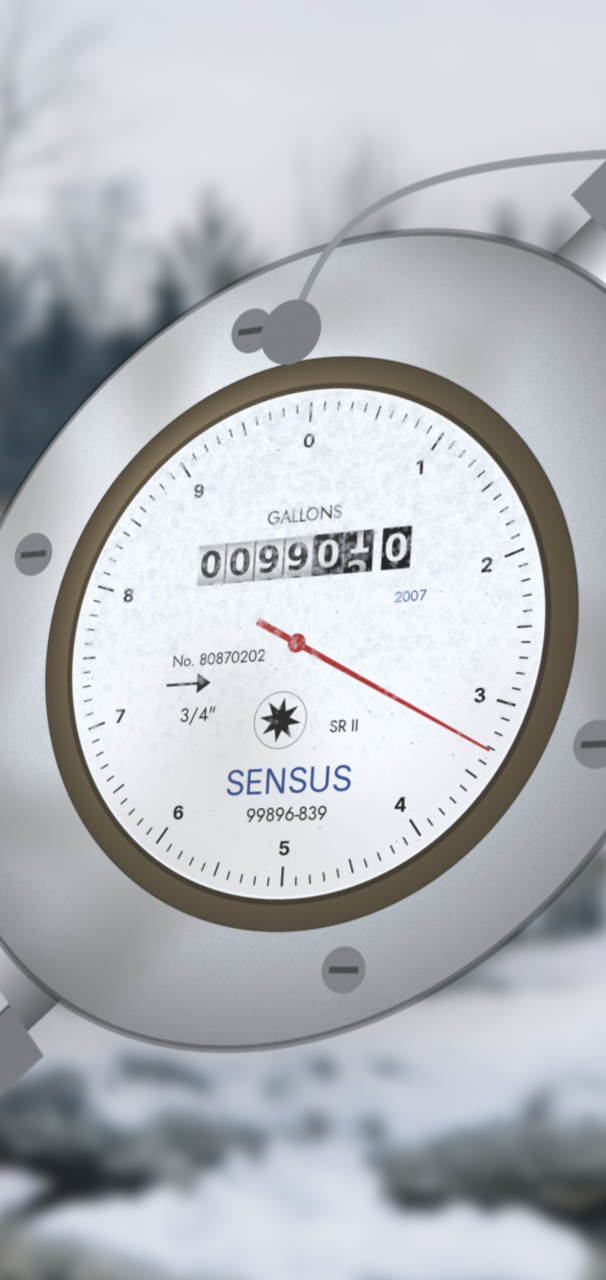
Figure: 99013.3 gal
